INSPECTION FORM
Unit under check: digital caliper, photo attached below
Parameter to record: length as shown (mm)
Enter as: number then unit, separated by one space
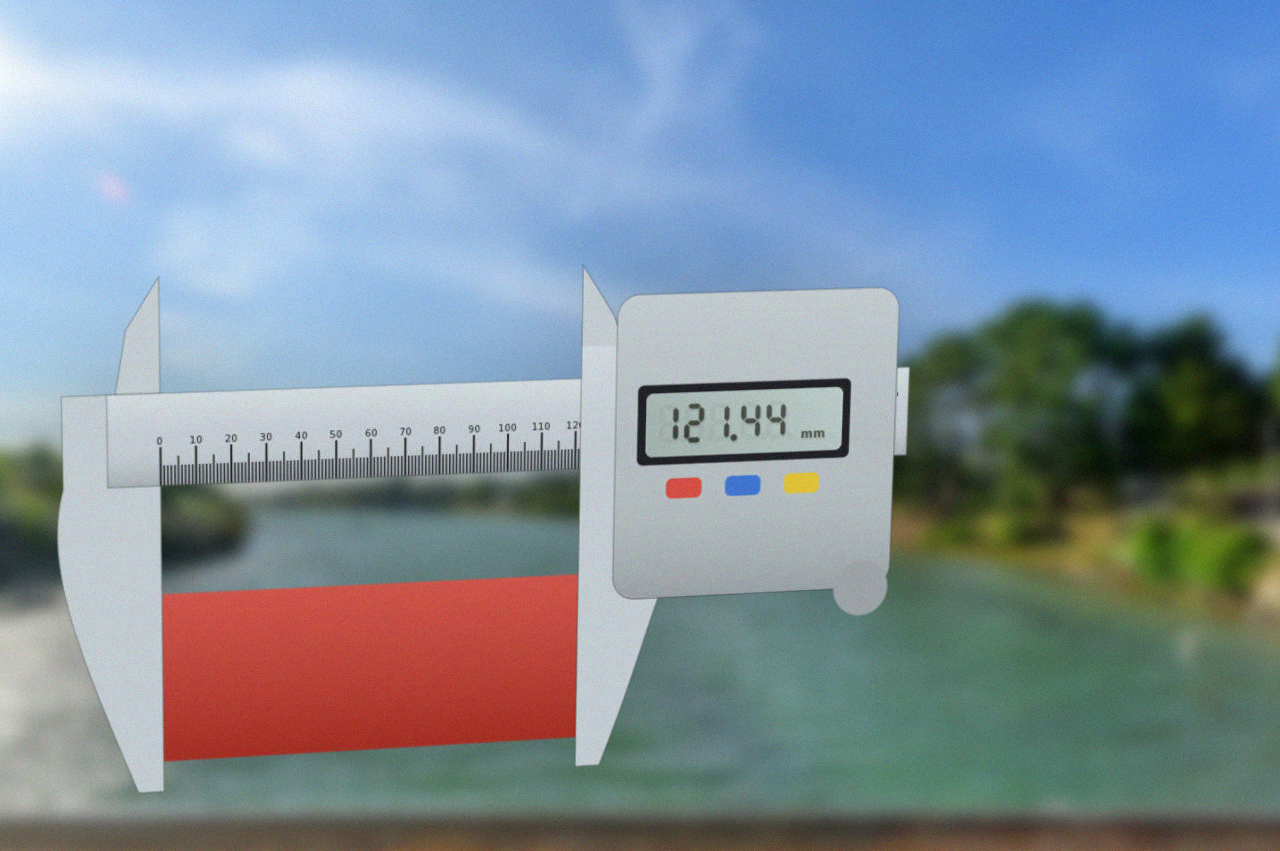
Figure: 121.44 mm
